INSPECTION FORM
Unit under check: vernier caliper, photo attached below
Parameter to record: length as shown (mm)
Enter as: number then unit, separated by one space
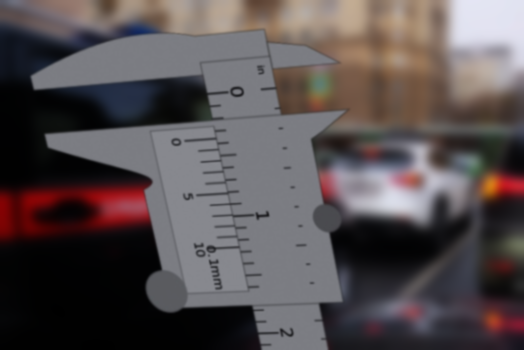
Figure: 3.6 mm
